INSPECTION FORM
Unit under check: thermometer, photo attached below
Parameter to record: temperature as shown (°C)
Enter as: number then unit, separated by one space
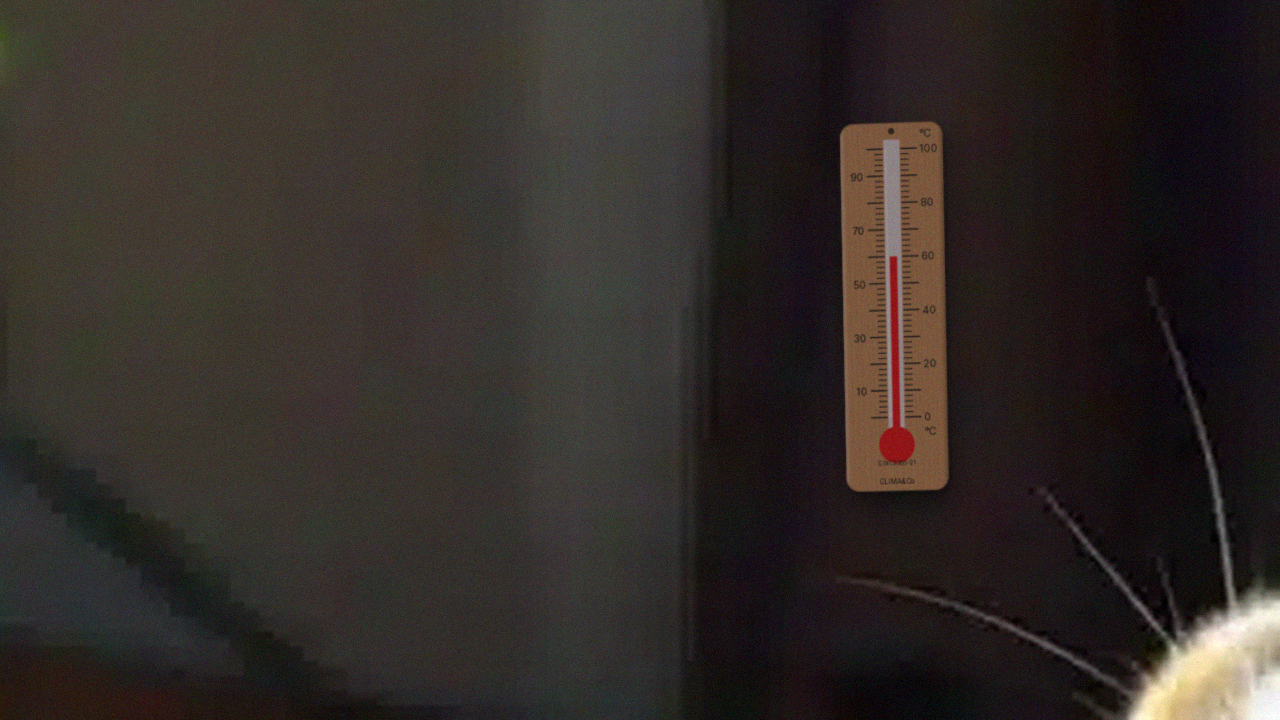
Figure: 60 °C
